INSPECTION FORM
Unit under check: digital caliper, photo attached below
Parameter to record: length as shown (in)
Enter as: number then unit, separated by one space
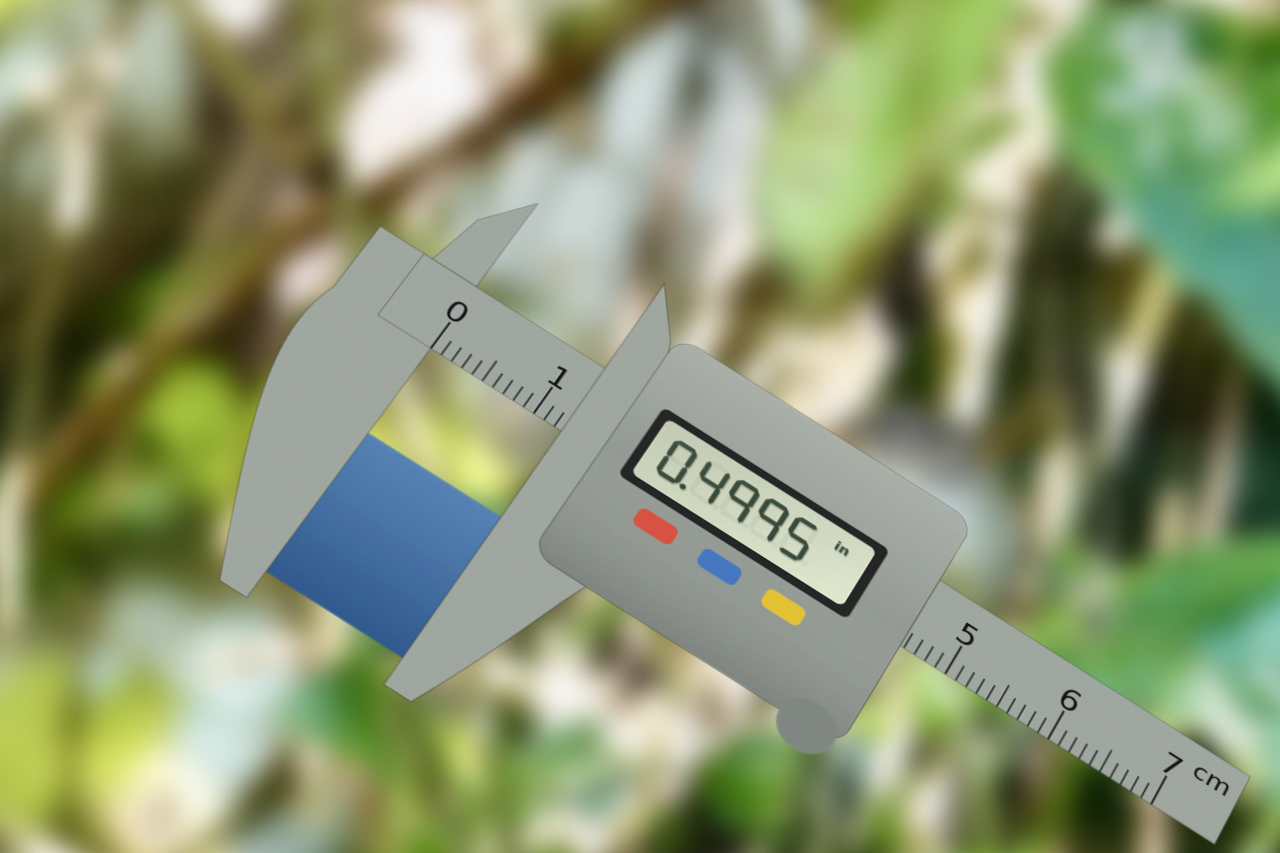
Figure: 0.4995 in
